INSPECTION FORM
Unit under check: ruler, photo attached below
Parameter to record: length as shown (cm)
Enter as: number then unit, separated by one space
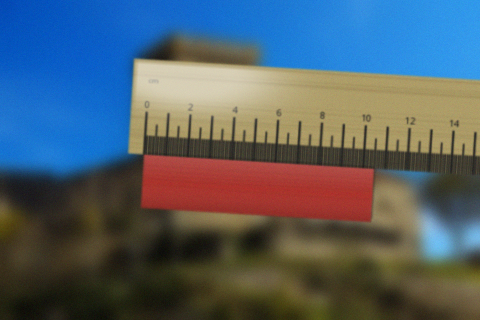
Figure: 10.5 cm
